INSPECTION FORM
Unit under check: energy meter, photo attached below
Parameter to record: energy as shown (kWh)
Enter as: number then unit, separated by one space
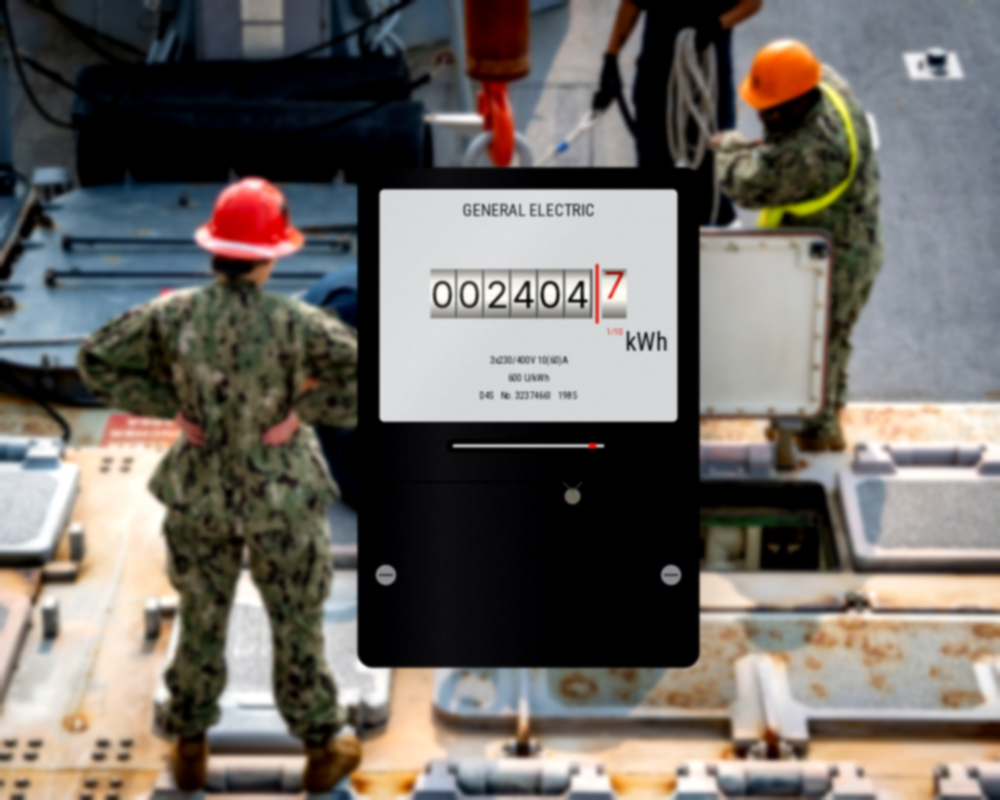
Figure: 2404.7 kWh
